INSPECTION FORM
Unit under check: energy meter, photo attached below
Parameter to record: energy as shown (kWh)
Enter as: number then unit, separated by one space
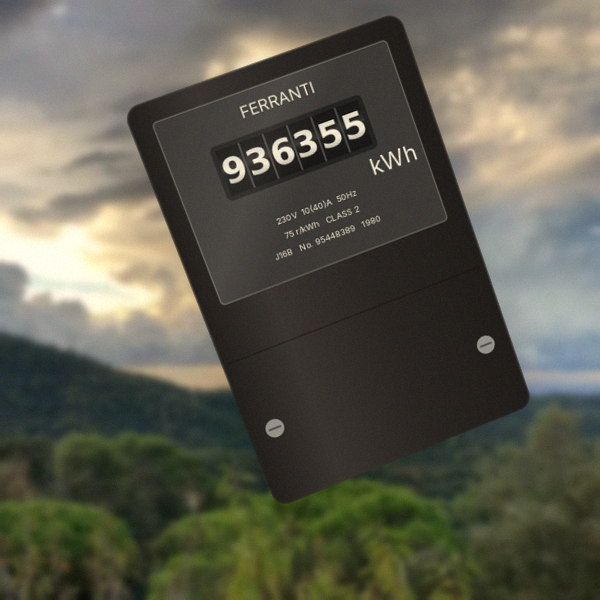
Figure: 936355 kWh
